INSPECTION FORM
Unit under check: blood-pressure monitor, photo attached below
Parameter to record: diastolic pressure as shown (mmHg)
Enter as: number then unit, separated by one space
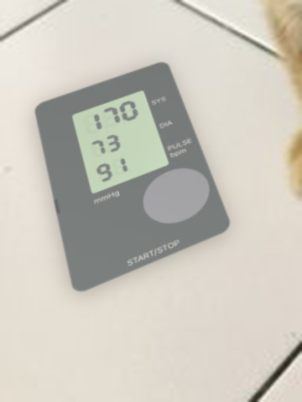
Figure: 73 mmHg
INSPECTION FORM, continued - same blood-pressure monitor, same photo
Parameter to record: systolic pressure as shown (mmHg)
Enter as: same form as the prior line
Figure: 170 mmHg
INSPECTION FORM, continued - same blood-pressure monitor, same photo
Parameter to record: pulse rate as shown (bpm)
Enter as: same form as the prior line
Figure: 91 bpm
